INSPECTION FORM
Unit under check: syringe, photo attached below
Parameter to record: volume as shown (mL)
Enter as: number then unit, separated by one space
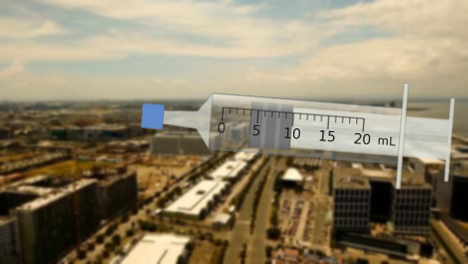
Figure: 4 mL
